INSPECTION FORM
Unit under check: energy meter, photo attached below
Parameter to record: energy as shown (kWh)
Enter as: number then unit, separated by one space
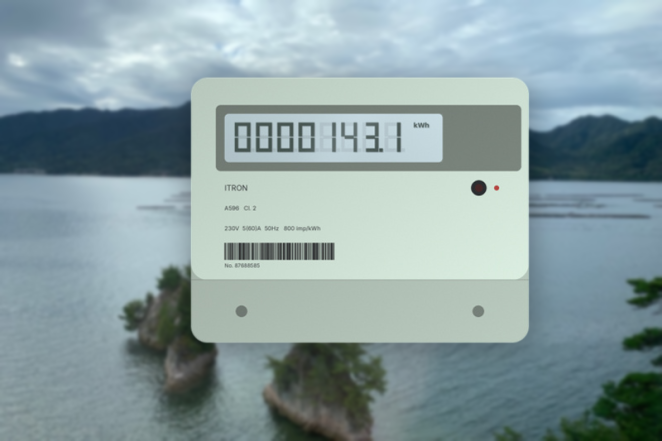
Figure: 143.1 kWh
